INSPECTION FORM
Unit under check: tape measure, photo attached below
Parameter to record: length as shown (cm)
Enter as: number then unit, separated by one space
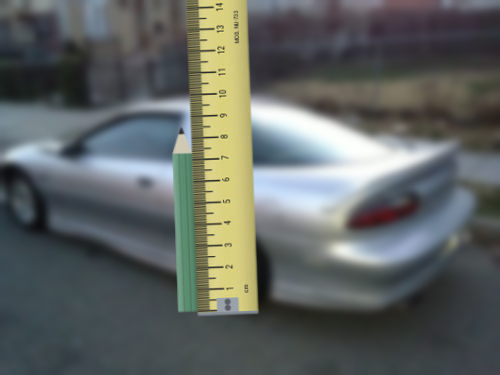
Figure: 8.5 cm
